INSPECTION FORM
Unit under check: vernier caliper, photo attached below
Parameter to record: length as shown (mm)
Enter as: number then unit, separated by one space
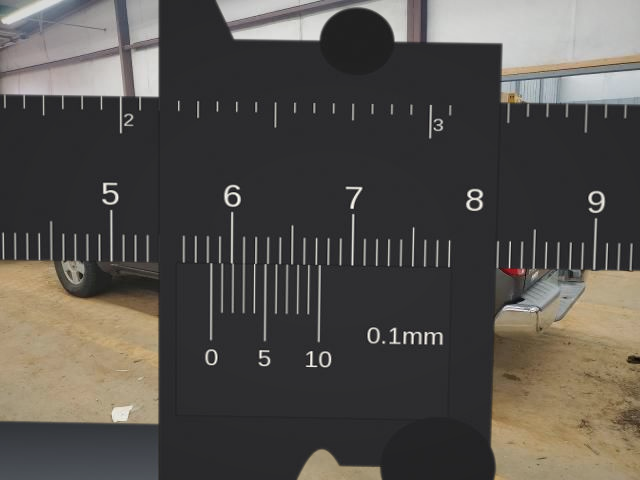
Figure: 58.3 mm
